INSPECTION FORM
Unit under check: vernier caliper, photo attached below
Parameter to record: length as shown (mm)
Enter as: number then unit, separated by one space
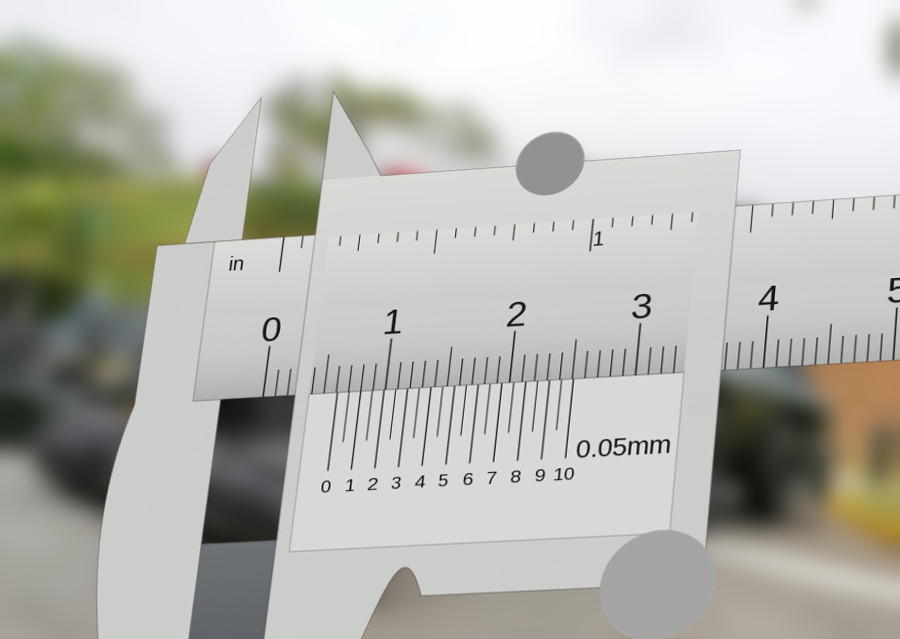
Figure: 6.1 mm
